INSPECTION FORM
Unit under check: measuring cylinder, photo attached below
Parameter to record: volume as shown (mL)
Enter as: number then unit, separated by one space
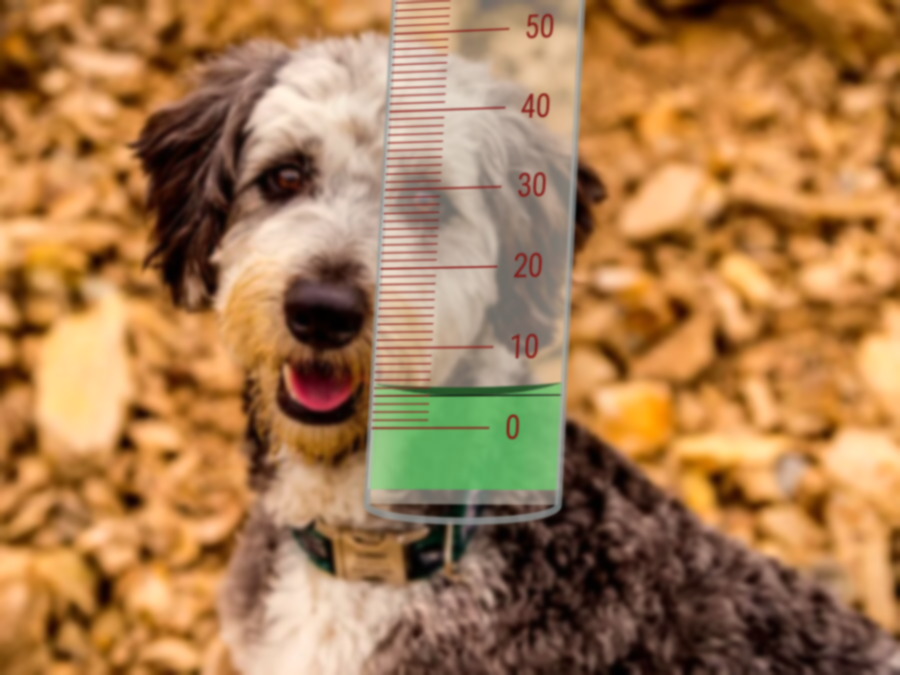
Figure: 4 mL
